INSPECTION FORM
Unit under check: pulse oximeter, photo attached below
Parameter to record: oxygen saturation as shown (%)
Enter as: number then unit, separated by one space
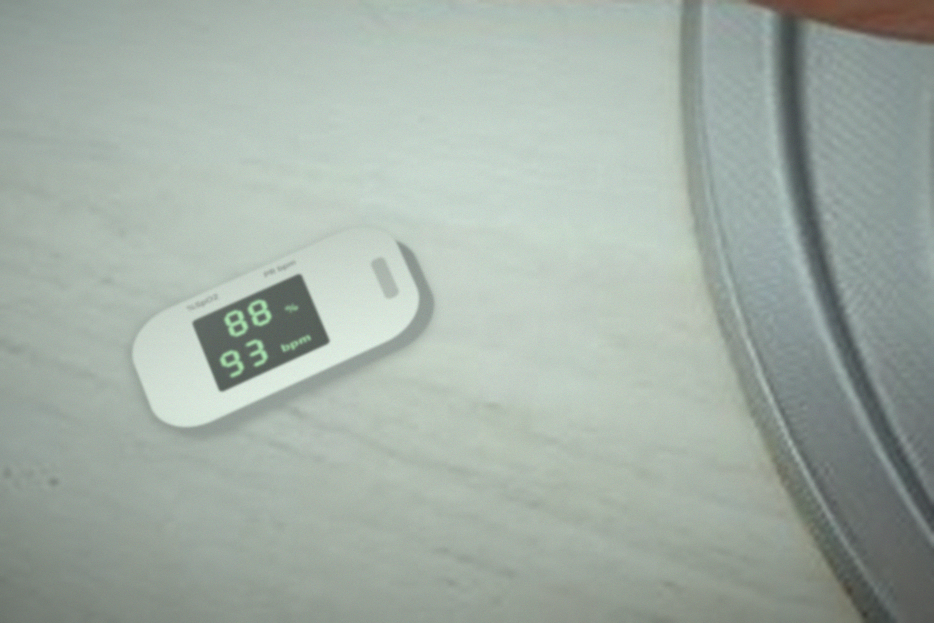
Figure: 88 %
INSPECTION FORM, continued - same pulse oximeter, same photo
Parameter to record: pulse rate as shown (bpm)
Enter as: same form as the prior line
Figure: 93 bpm
